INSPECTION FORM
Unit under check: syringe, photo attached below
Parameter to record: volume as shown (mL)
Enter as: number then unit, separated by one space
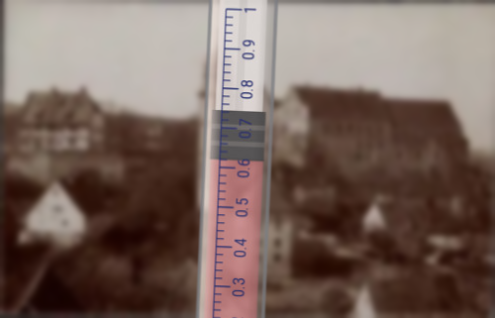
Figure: 0.62 mL
